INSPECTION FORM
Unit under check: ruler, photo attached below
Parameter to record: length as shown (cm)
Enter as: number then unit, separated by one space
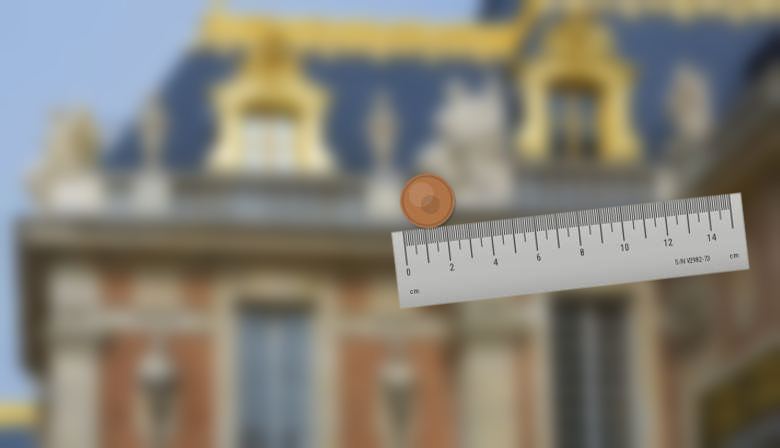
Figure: 2.5 cm
